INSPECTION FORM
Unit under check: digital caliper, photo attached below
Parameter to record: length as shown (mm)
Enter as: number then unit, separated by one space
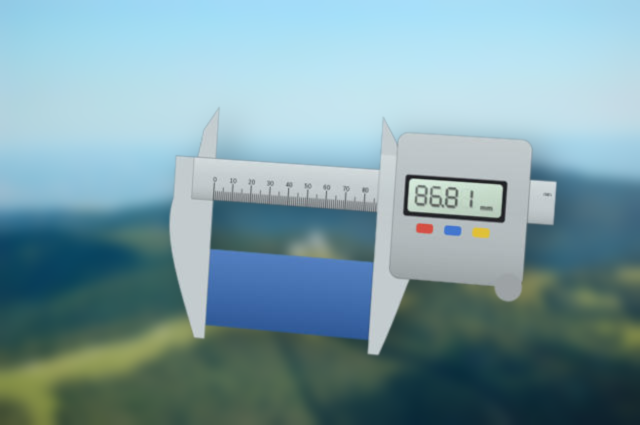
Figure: 86.81 mm
